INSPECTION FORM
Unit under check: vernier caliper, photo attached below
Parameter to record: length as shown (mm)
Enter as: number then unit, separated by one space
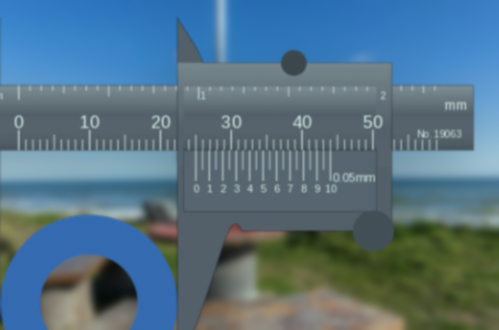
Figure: 25.0 mm
